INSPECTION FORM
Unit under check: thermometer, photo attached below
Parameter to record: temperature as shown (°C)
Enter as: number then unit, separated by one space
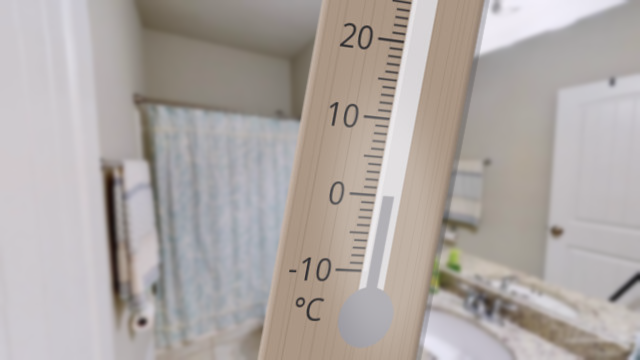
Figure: 0 °C
